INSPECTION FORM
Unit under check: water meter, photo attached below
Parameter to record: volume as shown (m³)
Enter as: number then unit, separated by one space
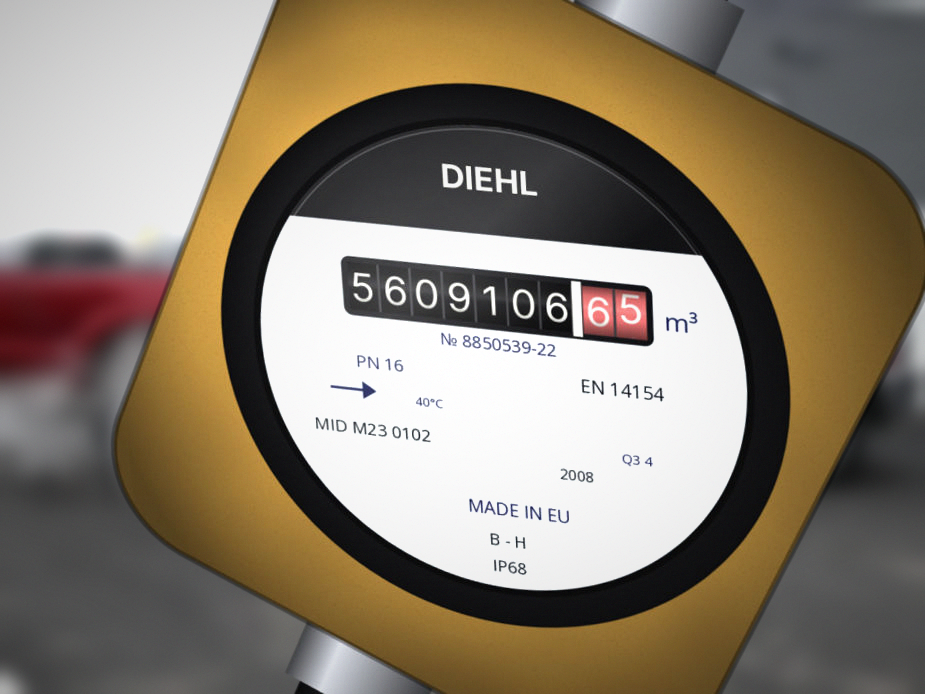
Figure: 5609106.65 m³
